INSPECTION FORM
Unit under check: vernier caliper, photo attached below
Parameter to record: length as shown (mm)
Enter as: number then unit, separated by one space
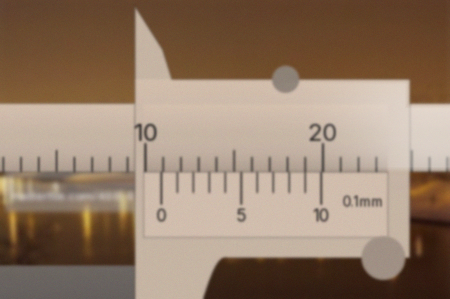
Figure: 10.9 mm
